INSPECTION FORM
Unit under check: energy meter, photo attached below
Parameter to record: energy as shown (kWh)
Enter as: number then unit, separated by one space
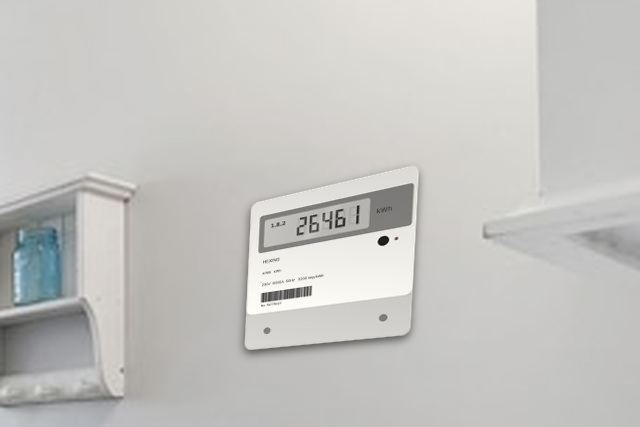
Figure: 26461 kWh
